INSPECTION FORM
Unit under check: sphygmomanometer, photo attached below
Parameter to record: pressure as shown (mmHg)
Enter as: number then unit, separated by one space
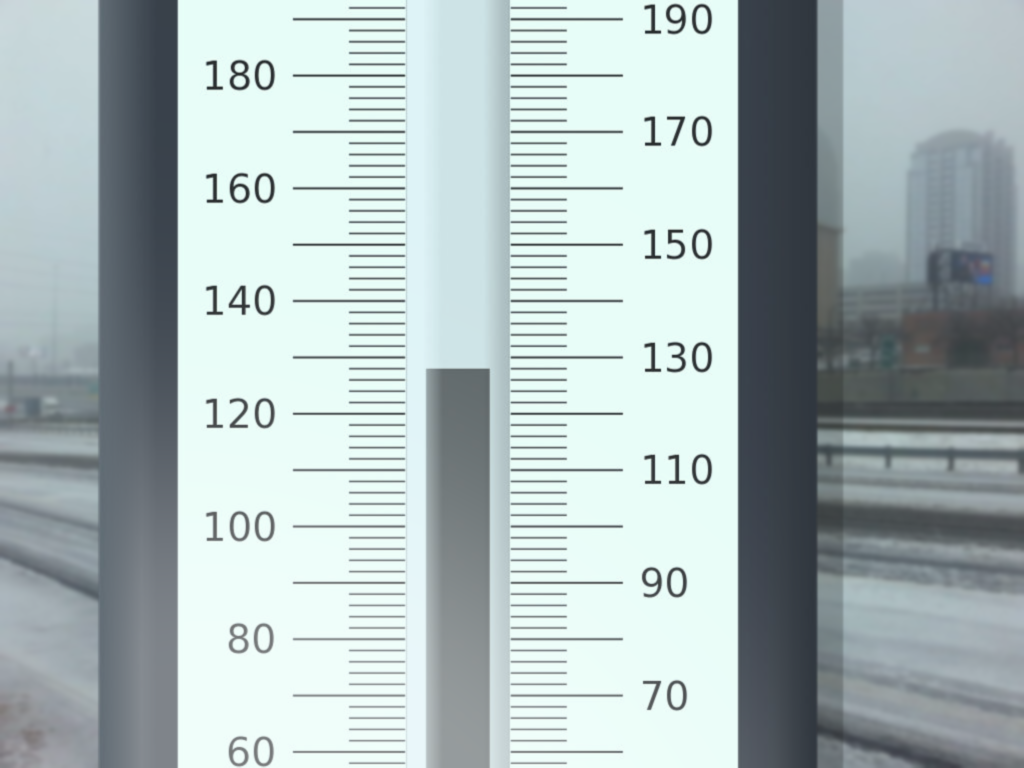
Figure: 128 mmHg
